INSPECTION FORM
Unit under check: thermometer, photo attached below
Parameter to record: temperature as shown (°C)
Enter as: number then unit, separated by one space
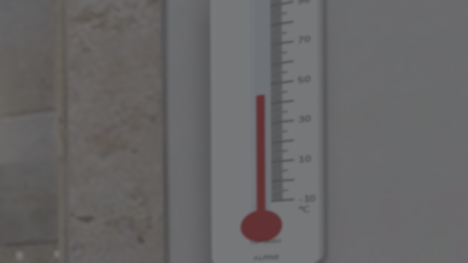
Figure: 45 °C
